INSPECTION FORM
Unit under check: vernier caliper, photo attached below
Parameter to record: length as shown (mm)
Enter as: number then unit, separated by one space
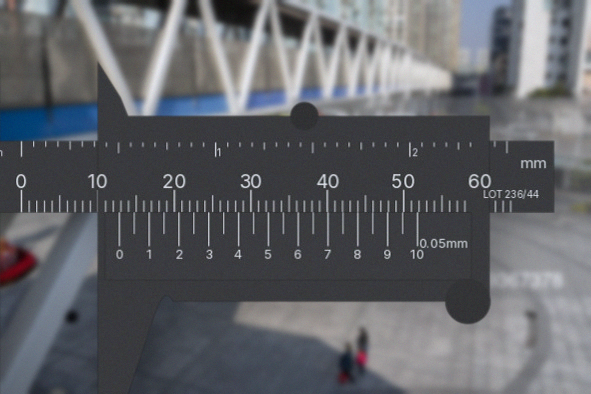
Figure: 12.8 mm
